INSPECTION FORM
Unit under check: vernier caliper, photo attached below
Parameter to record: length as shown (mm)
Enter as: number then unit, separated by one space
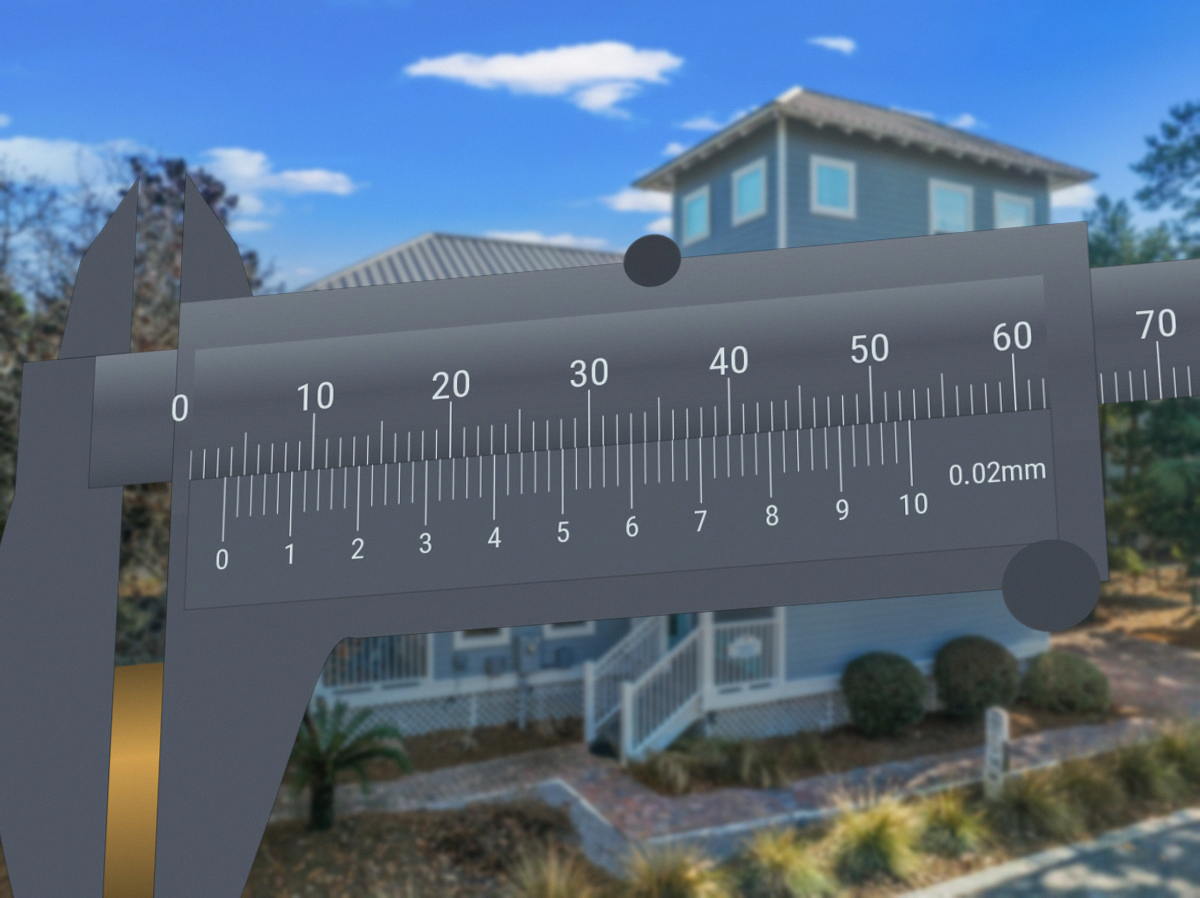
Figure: 3.6 mm
